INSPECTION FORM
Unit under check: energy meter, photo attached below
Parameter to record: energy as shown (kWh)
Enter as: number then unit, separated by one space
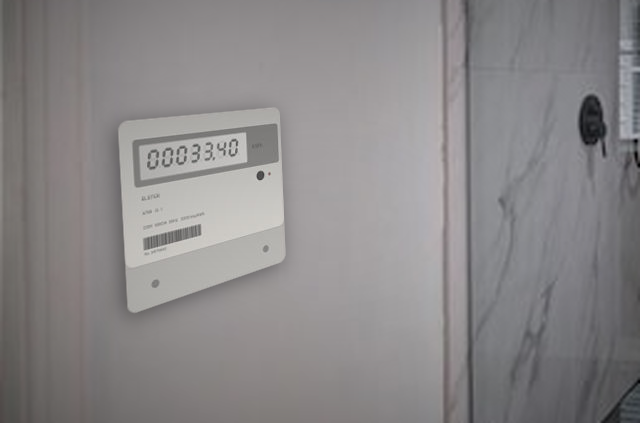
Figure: 33.40 kWh
